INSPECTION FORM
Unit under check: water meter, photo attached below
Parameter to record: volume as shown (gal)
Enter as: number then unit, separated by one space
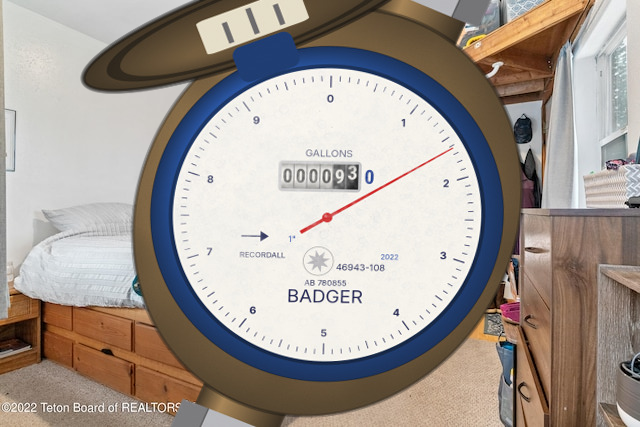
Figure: 931.6 gal
